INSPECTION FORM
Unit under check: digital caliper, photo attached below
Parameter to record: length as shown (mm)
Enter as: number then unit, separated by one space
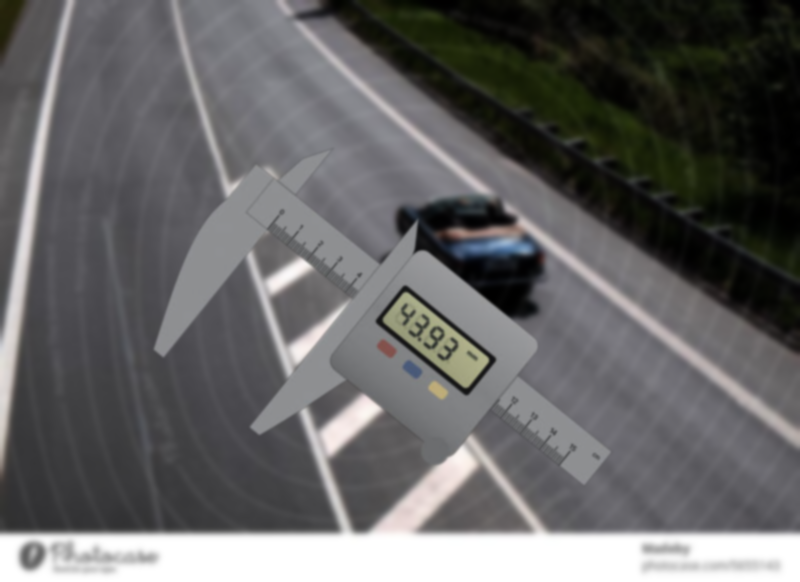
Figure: 43.93 mm
